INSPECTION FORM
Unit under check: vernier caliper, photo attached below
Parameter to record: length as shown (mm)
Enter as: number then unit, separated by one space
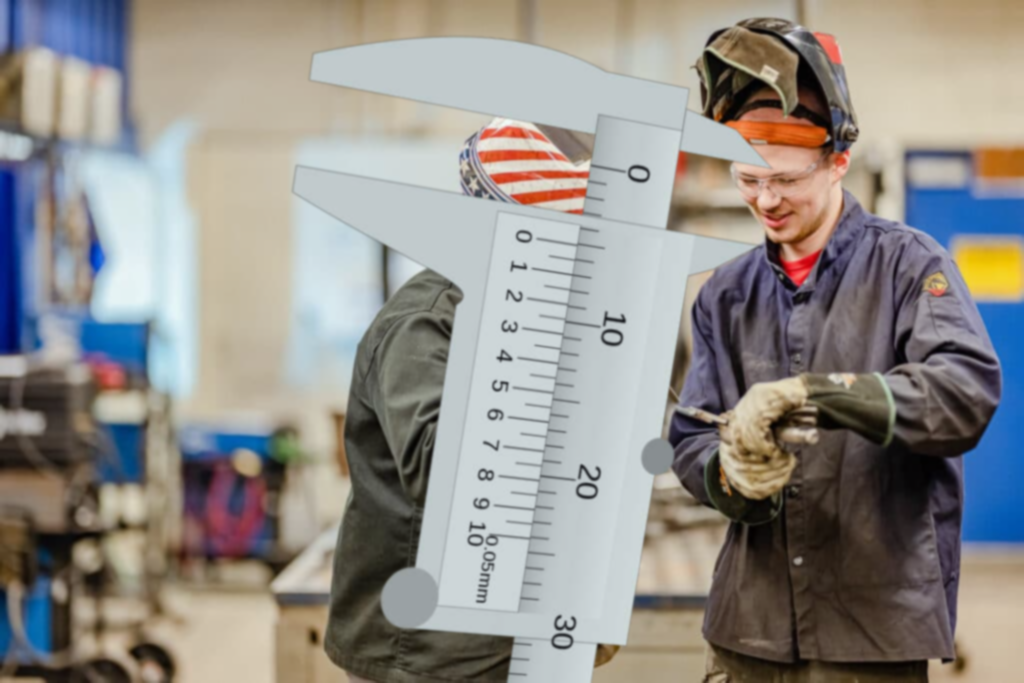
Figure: 5.1 mm
